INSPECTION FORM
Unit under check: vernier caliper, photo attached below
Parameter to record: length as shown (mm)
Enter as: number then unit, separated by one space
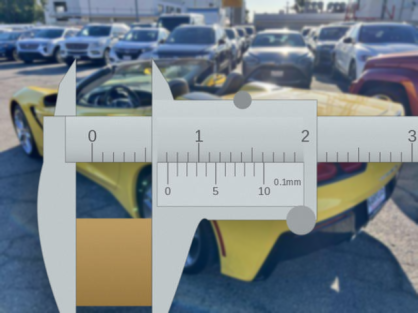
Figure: 7.1 mm
